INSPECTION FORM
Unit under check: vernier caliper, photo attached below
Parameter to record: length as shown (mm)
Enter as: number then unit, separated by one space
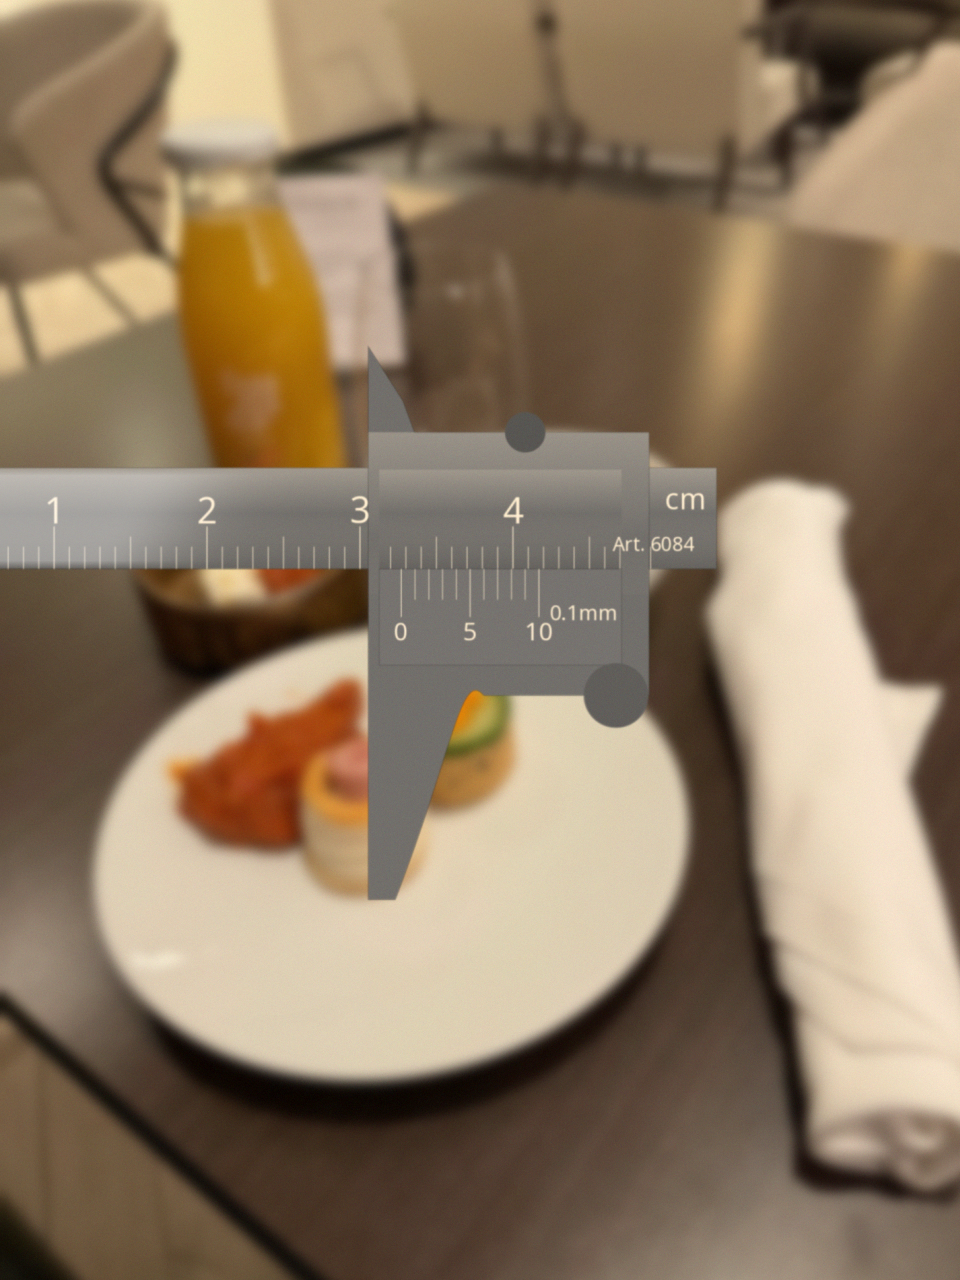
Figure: 32.7 mm
